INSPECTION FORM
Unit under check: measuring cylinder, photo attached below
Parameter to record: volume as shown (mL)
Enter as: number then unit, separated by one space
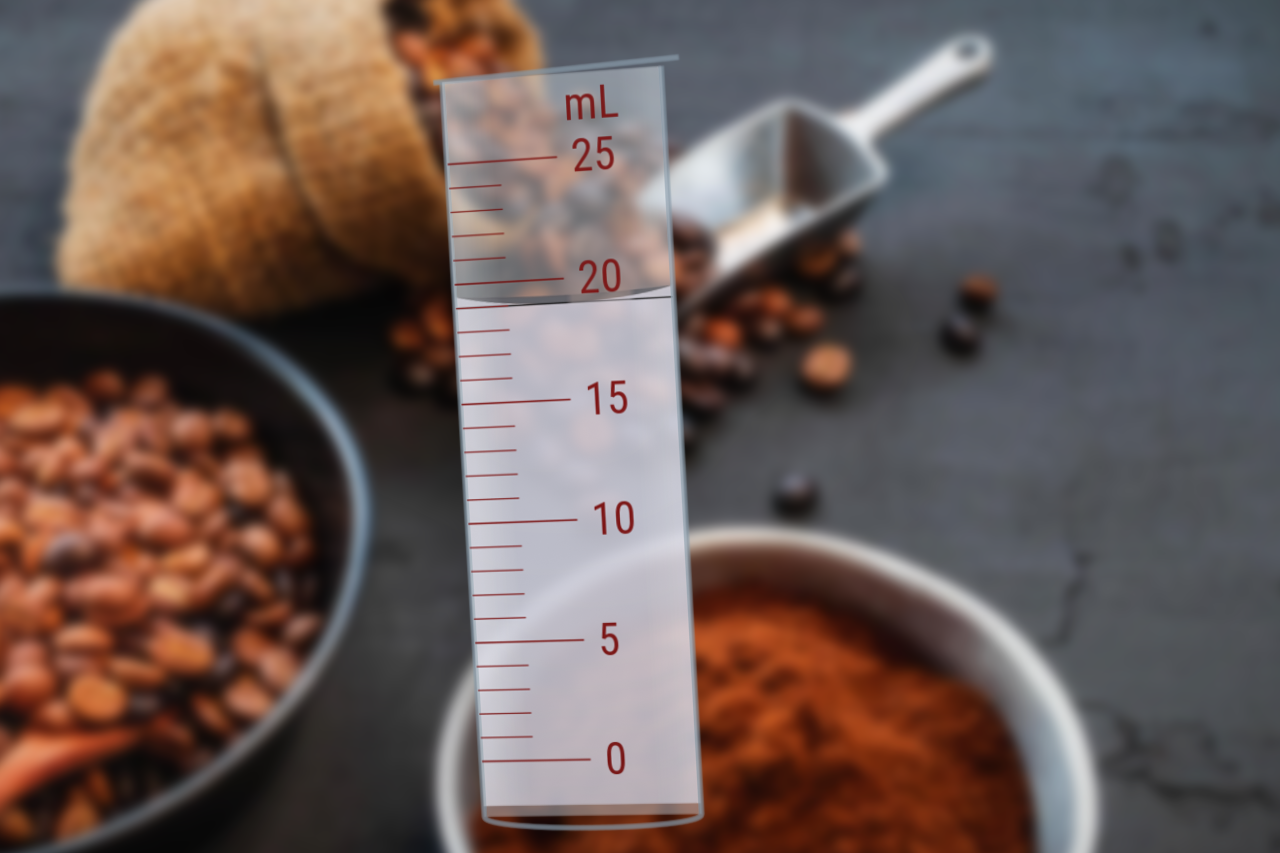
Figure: 19 mL
